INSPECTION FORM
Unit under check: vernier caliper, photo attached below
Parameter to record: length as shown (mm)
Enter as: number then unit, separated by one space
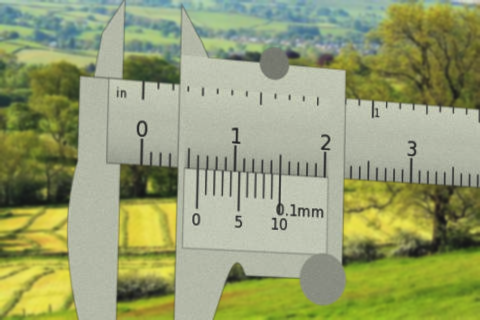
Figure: 6.0 mm
